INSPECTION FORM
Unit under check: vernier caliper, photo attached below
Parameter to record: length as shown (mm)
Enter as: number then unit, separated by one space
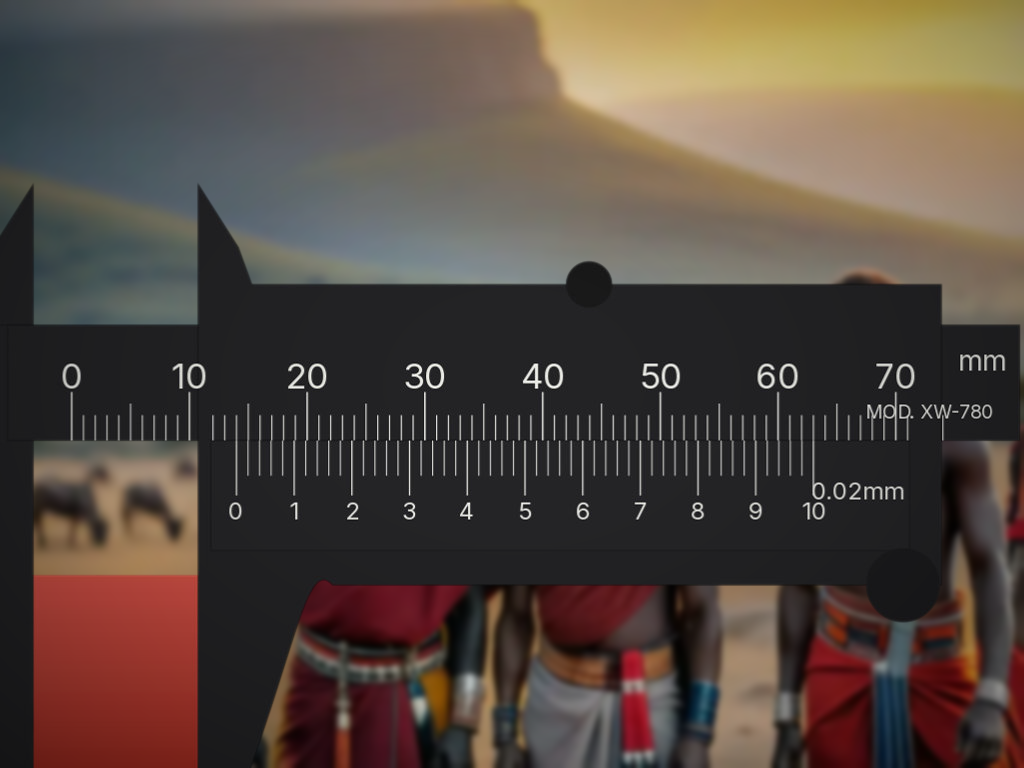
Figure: 14.0 mm
